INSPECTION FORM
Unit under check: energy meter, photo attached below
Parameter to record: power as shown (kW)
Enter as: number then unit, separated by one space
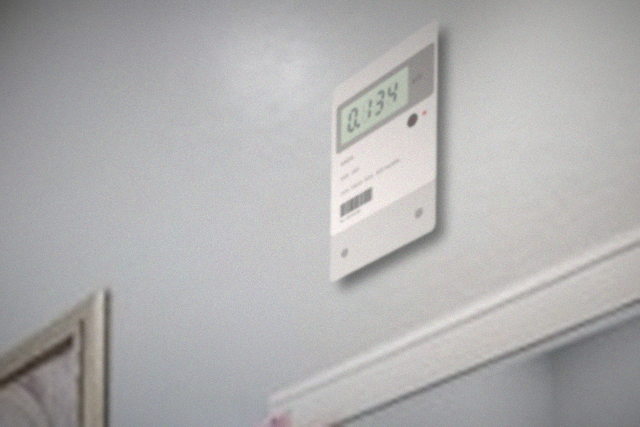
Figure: 0.134 kW
